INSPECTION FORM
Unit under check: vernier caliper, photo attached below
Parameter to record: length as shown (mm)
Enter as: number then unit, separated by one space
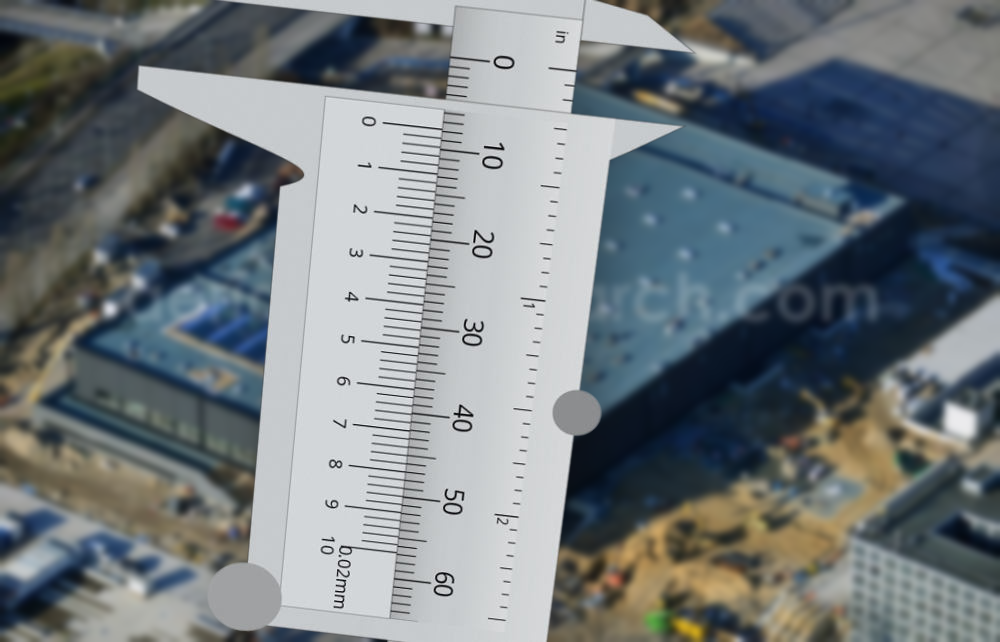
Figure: 7.8 mm
